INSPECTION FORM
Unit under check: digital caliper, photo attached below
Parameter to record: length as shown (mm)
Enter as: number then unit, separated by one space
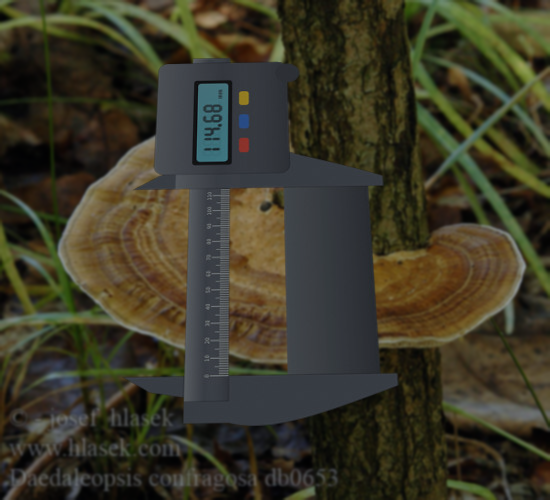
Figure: 114.68 mm
